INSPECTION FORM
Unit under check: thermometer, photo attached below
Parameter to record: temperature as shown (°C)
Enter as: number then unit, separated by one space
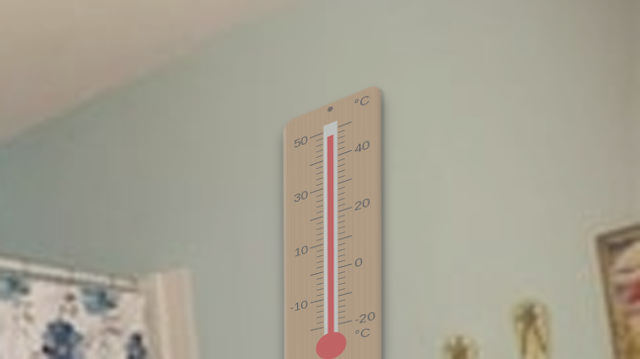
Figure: 48 °C
